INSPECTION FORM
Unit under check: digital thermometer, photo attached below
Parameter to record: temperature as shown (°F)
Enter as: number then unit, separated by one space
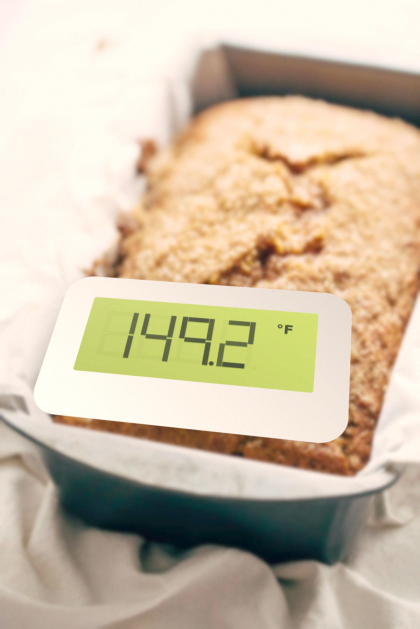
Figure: 149.2 °F
